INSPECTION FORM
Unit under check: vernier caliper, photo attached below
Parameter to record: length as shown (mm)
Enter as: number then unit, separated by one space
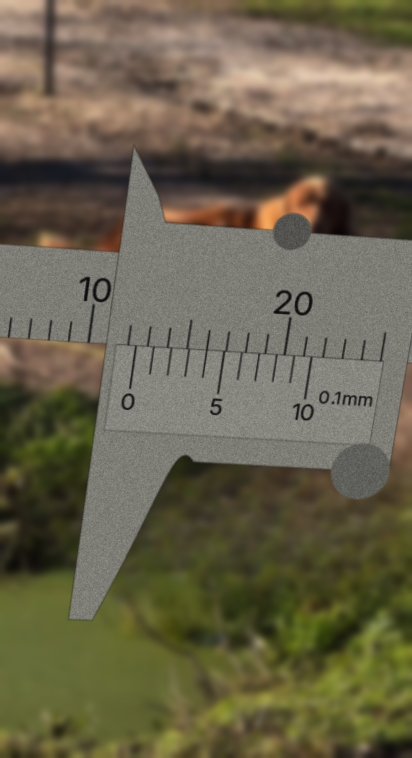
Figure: 12.4 mm
